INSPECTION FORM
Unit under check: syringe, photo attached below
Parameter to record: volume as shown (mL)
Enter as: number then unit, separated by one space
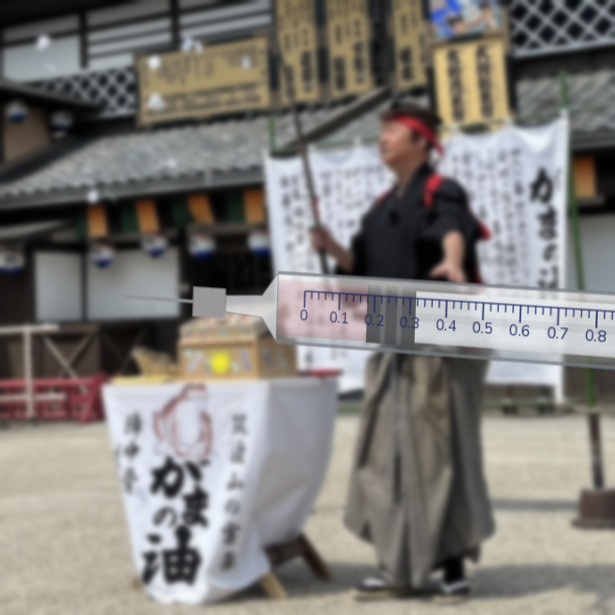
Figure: 0.18 mL
